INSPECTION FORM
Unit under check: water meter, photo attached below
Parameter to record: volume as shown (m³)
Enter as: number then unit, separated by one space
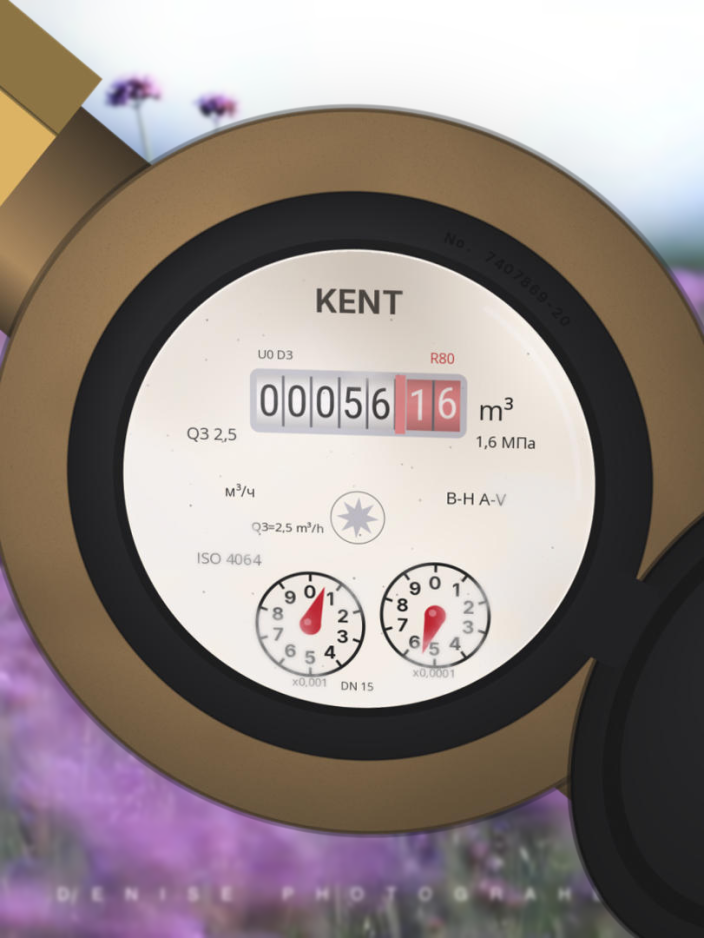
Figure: 56.1605 m³
